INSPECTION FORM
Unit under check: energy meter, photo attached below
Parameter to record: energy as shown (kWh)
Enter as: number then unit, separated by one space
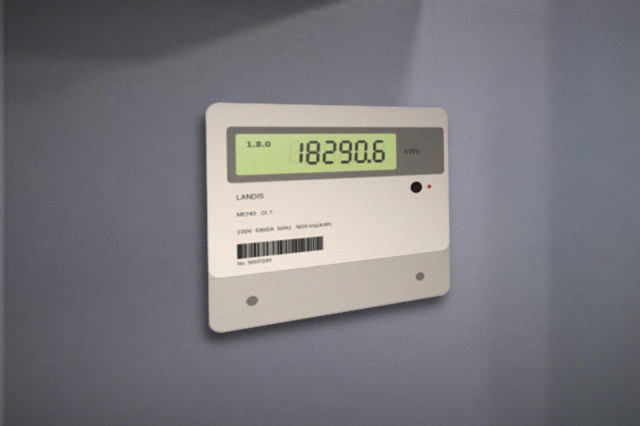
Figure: 18290.6 kWh
